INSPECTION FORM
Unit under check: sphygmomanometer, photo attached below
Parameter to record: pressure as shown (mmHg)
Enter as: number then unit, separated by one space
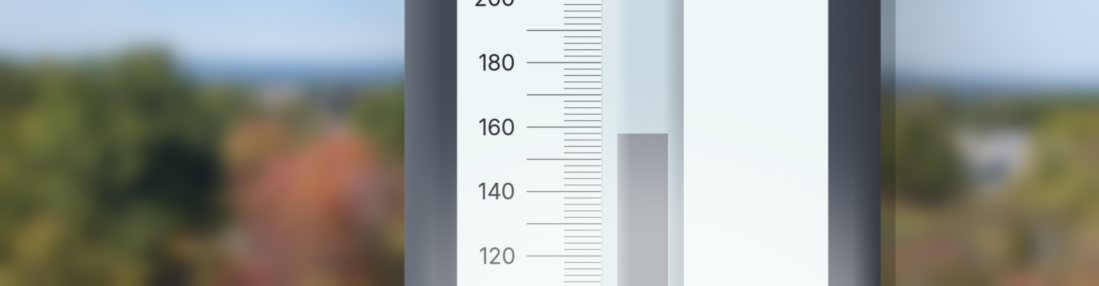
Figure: 158 mmHg
